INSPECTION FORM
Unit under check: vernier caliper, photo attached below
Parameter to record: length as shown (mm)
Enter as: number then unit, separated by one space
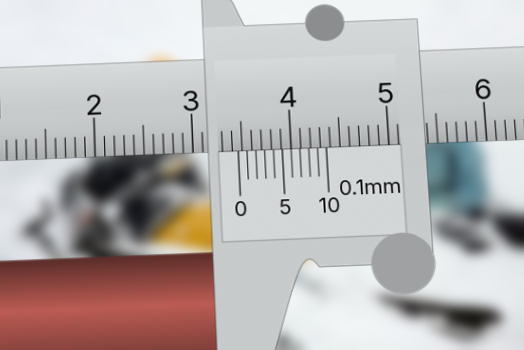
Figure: 34.6 mm
